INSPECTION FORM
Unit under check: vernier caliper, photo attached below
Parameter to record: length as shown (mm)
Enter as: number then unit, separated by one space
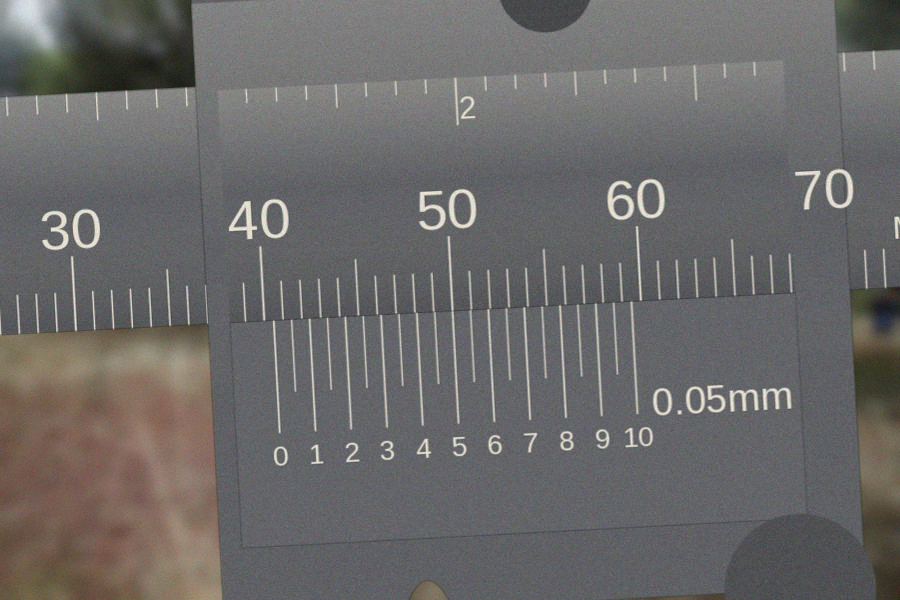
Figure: 40.5 mm
